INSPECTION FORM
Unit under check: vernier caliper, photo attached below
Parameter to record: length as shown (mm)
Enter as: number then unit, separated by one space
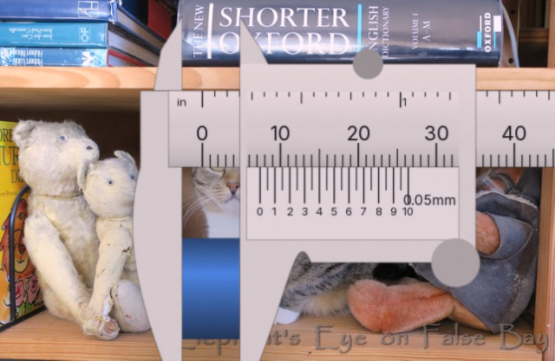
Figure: 7.4 mm
